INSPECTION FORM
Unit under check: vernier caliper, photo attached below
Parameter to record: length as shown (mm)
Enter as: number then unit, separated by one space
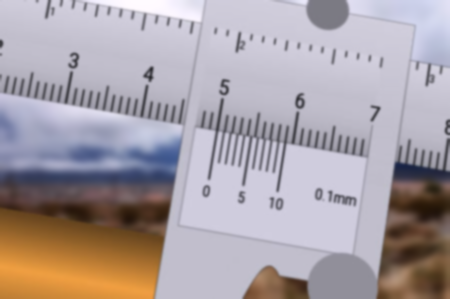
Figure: 50.0 mm
